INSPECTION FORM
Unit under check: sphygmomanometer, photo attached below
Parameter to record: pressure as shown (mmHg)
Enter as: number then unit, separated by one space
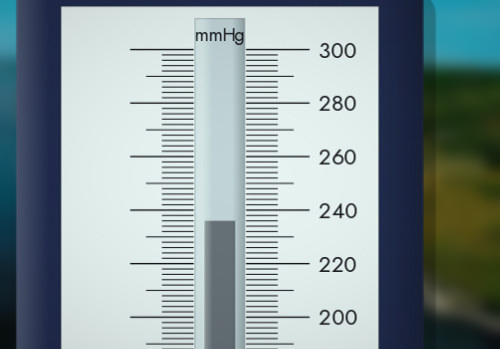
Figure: 236 mmHg
